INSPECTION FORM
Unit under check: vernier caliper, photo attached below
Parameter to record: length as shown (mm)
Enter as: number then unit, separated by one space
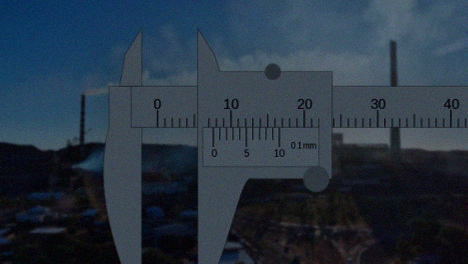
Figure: 7.6 mm
